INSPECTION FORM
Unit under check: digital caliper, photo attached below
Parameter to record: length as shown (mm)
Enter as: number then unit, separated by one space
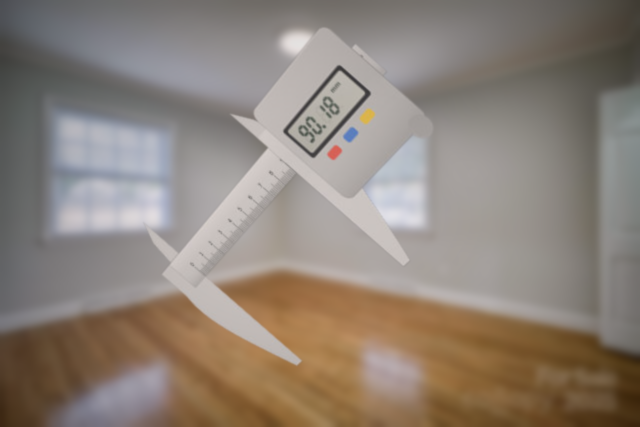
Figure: 90.18 mm
